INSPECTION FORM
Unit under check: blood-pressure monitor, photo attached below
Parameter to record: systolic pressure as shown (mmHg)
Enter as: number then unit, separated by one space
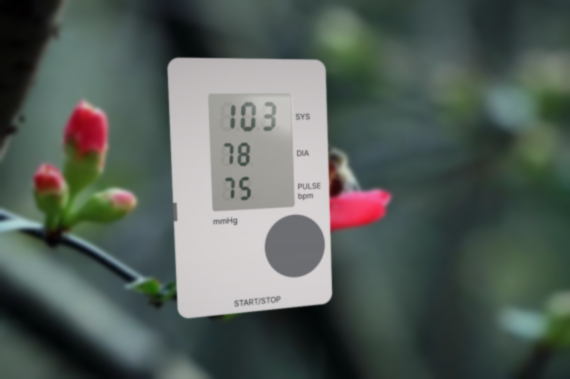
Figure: 103 mmHg
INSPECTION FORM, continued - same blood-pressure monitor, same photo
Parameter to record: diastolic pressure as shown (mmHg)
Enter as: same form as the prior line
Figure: 78 mmHg
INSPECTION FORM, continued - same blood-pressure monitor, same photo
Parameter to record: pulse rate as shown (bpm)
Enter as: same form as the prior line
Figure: 75 bpm
